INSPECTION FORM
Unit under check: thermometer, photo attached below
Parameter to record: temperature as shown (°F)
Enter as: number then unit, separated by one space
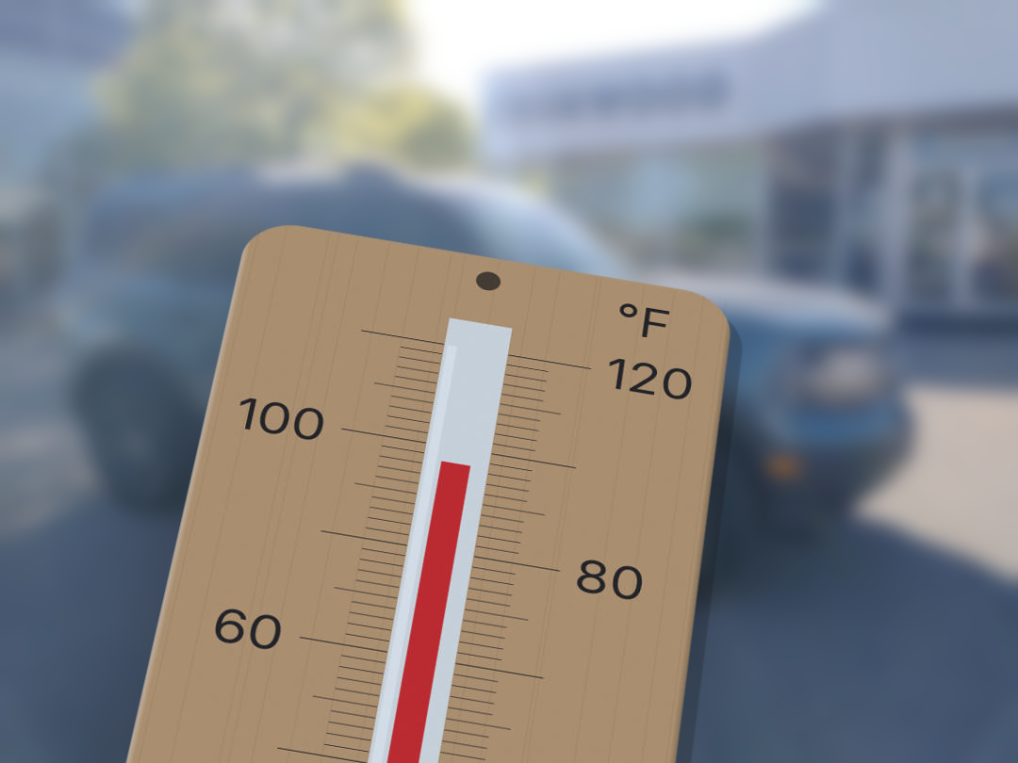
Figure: 97 °F
